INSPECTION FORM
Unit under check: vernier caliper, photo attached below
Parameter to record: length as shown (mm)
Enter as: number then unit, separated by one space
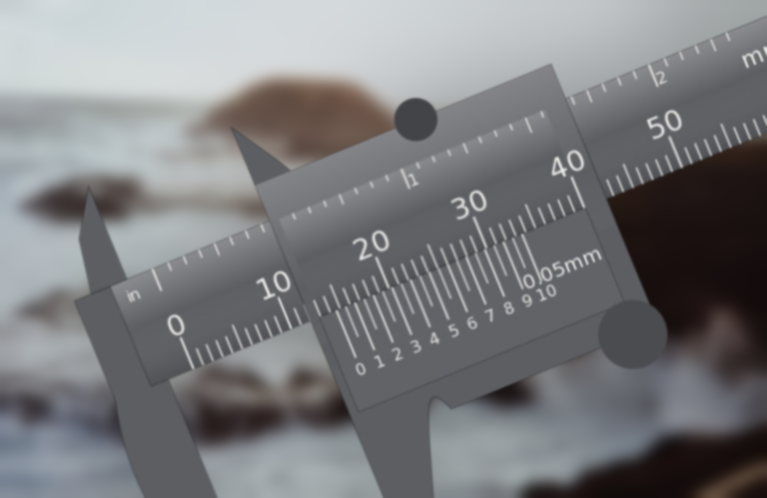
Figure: 14.6 mm
